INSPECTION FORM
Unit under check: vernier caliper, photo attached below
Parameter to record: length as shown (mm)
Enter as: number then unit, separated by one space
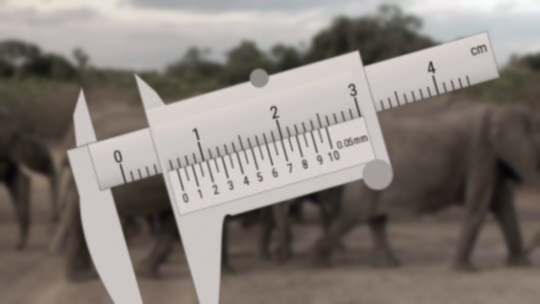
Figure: 6.6 mm
